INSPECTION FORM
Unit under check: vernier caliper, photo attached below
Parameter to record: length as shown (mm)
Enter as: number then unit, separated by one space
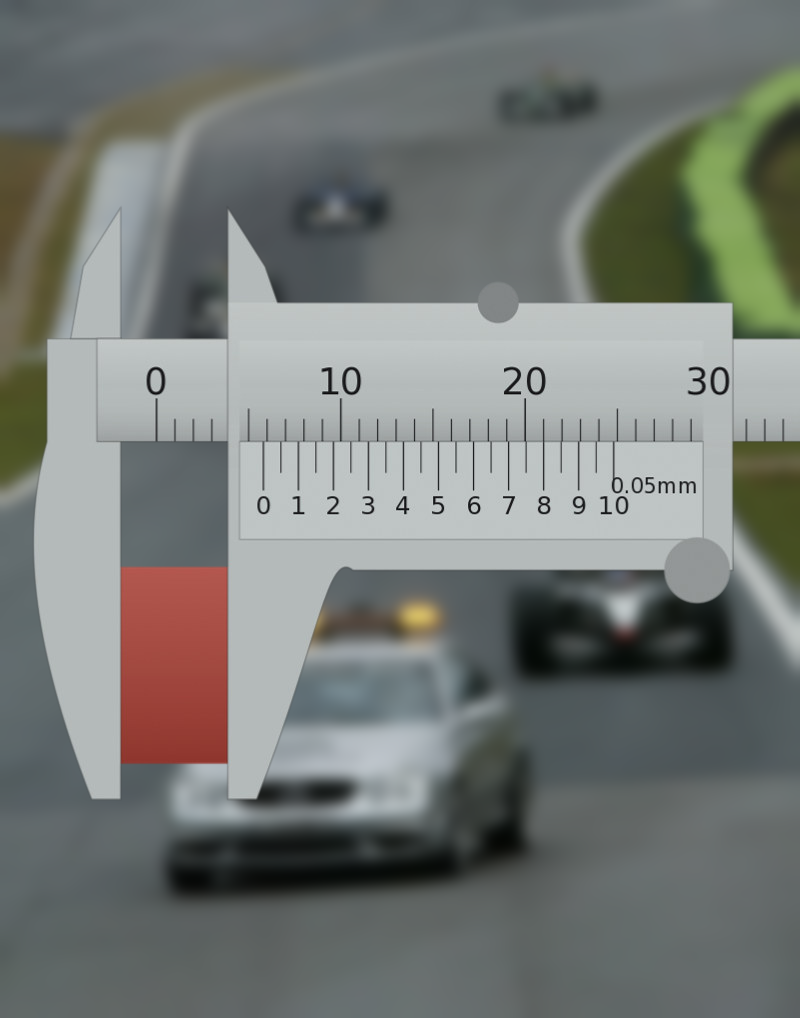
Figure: 5.8 mm
